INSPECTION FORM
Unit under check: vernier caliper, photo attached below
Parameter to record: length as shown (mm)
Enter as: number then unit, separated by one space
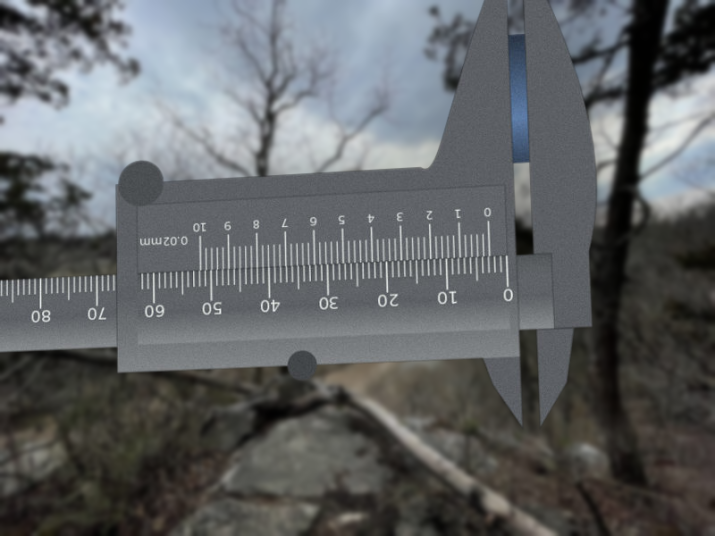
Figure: 2.8 mm
